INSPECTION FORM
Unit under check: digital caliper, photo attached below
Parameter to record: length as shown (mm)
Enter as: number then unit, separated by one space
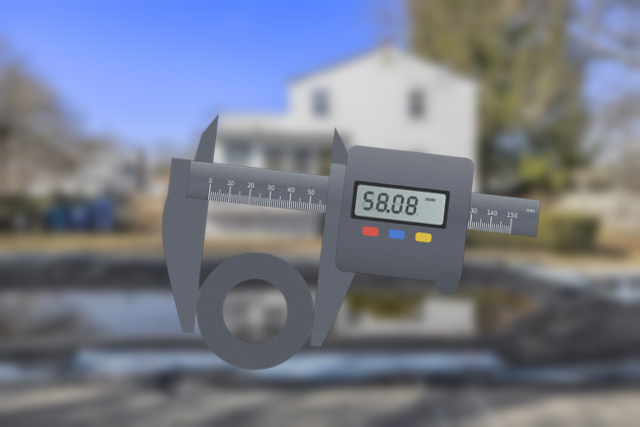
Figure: 58.08 mm
